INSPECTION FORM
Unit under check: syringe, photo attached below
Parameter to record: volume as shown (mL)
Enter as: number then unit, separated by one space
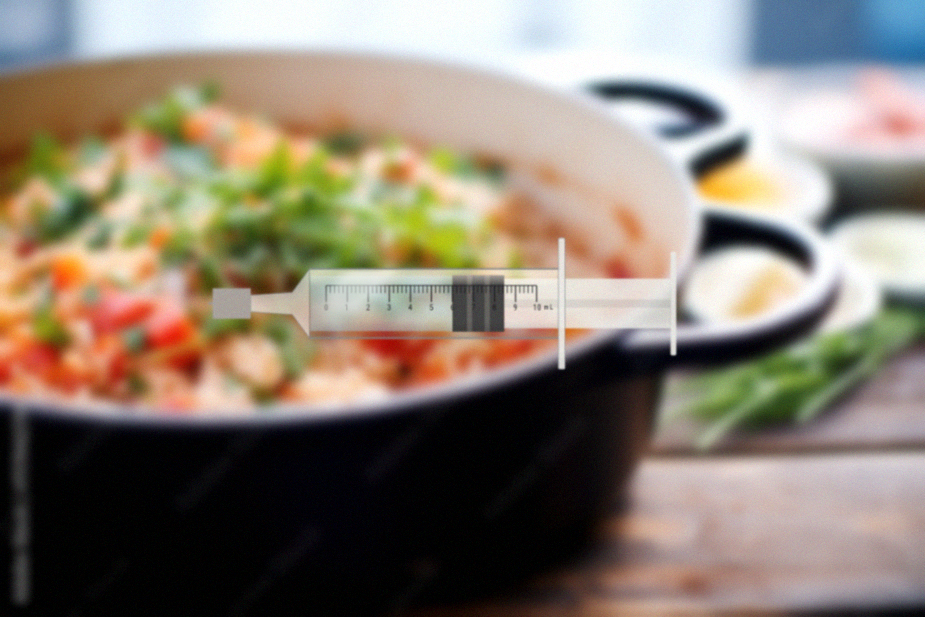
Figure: 6 mL
